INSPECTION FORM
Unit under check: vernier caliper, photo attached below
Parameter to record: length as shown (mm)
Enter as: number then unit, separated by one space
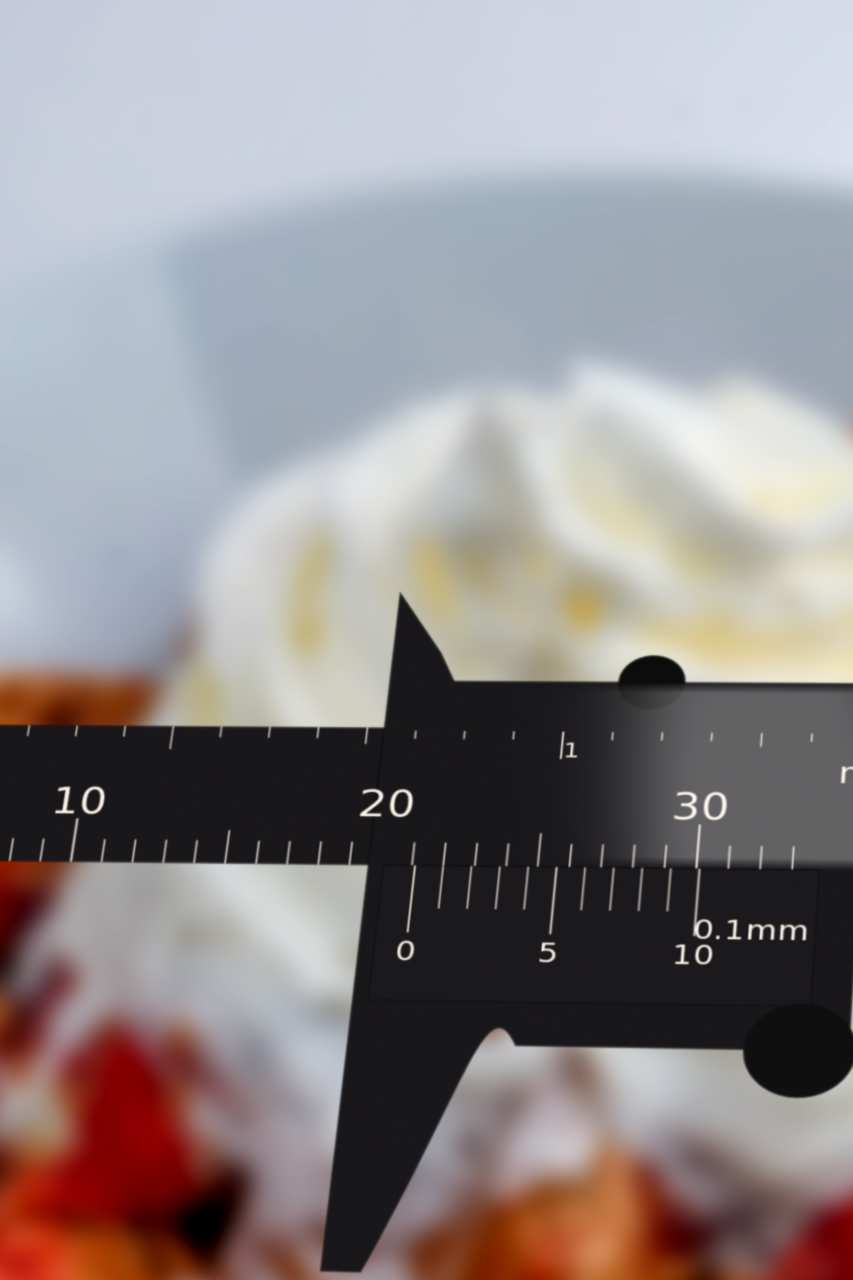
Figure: 21.1 mm
